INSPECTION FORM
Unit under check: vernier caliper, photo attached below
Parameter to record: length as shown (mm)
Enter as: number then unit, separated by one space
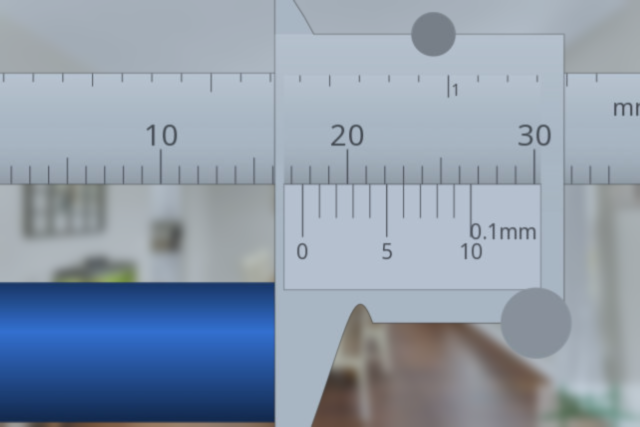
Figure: 17.6 mm
